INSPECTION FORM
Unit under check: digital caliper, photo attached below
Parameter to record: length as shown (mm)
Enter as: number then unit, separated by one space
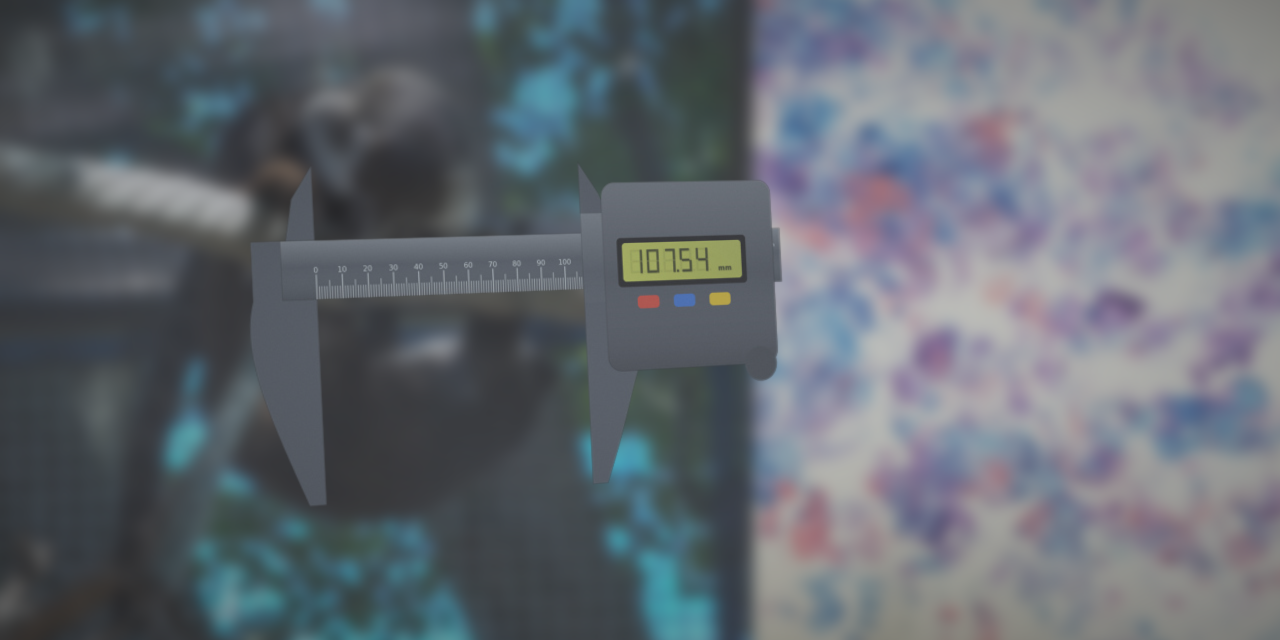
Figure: 107.54 mm
